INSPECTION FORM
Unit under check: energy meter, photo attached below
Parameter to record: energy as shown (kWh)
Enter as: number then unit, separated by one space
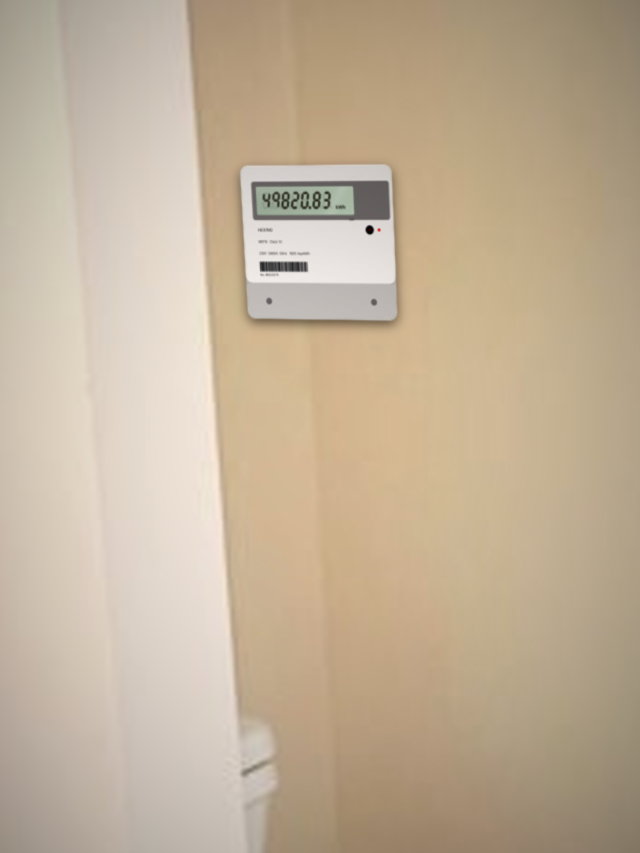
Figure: 49820.83 kWh
